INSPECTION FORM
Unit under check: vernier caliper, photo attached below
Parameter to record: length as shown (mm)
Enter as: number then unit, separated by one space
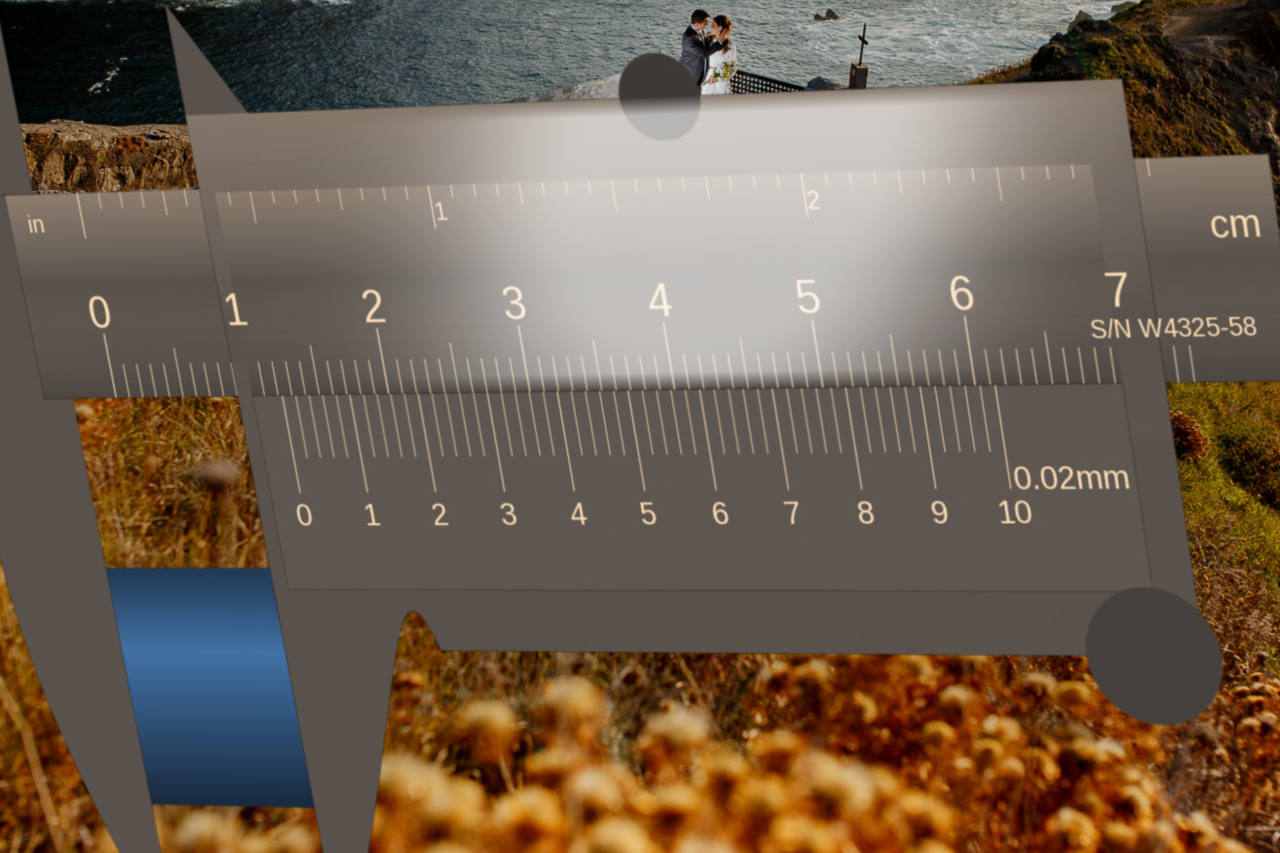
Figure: 12.3 mm
